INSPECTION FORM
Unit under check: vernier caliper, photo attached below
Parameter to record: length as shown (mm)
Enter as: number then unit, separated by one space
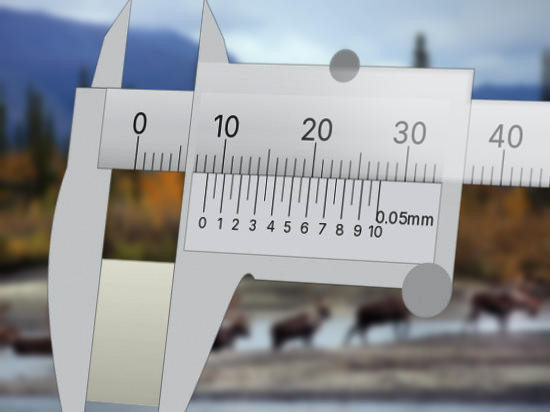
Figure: 8.4 mm
